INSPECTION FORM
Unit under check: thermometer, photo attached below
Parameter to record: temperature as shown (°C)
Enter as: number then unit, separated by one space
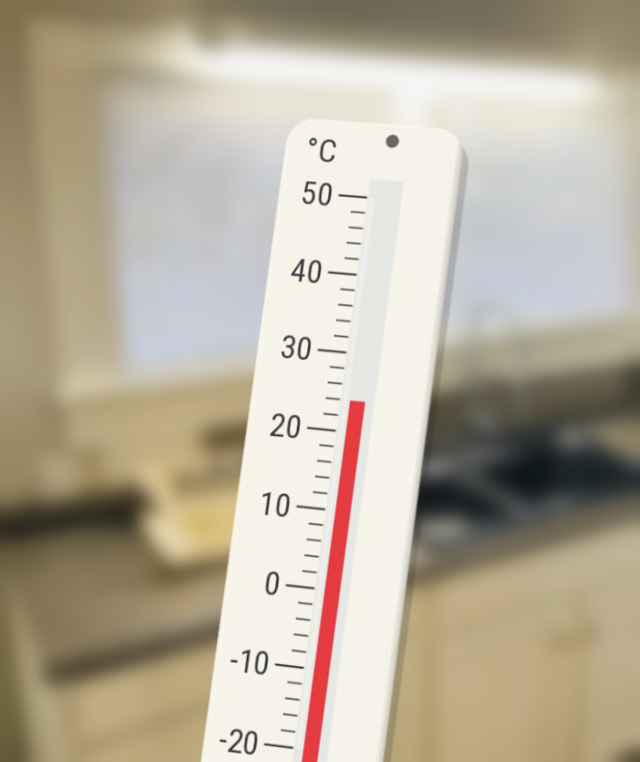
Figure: 24 °C
